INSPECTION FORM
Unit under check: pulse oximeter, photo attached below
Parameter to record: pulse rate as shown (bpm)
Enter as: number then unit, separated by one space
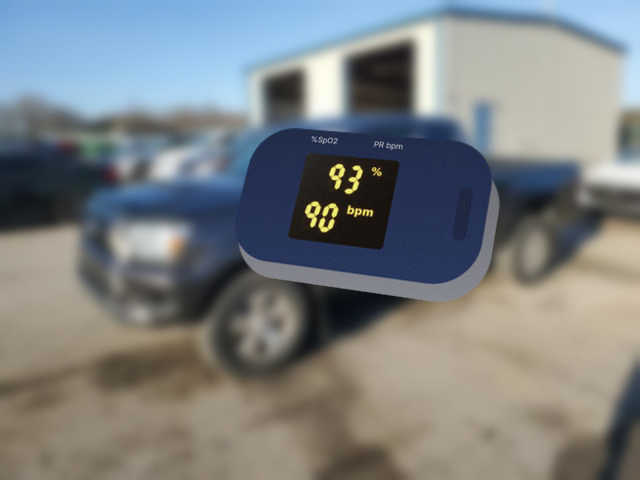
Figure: 90 bpm
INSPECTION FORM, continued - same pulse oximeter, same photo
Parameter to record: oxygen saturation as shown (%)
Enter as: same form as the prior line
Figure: 93 %
